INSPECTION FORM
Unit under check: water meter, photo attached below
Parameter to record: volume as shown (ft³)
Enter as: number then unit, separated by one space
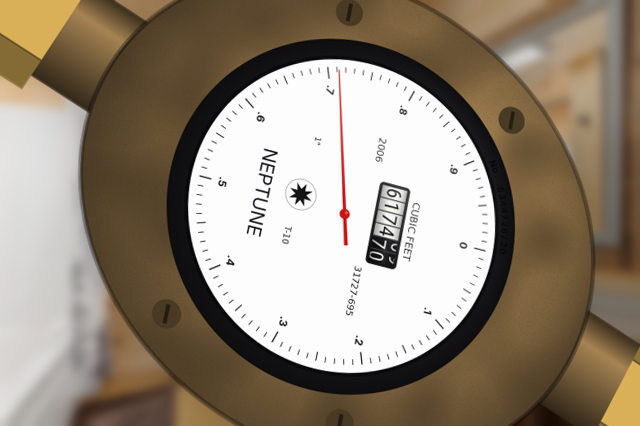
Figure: 617469.71 ft³
